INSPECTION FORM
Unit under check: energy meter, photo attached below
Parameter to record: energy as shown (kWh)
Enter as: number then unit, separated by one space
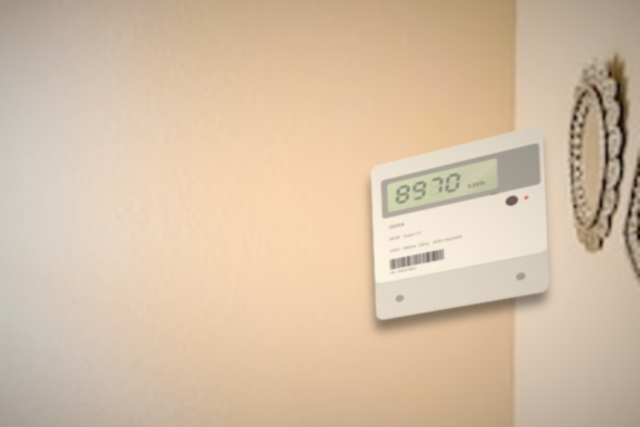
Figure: 8970 kWh
